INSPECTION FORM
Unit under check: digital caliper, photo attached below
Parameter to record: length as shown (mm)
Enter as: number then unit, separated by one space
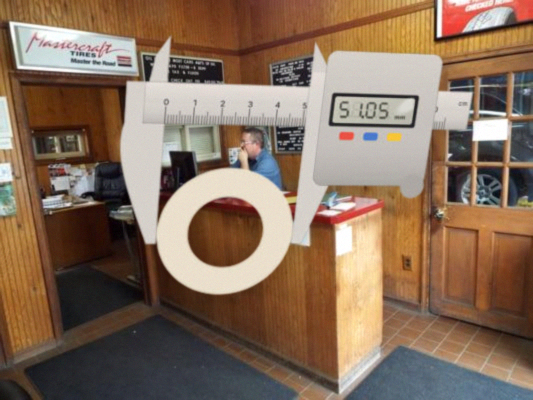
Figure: 51.05 mm
